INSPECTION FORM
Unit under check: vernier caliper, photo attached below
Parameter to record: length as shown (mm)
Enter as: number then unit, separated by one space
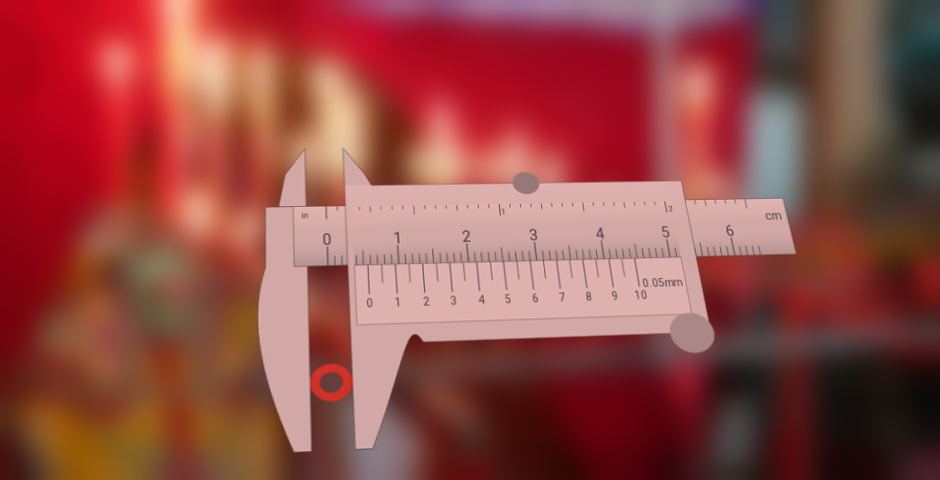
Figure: 5.6 mm
